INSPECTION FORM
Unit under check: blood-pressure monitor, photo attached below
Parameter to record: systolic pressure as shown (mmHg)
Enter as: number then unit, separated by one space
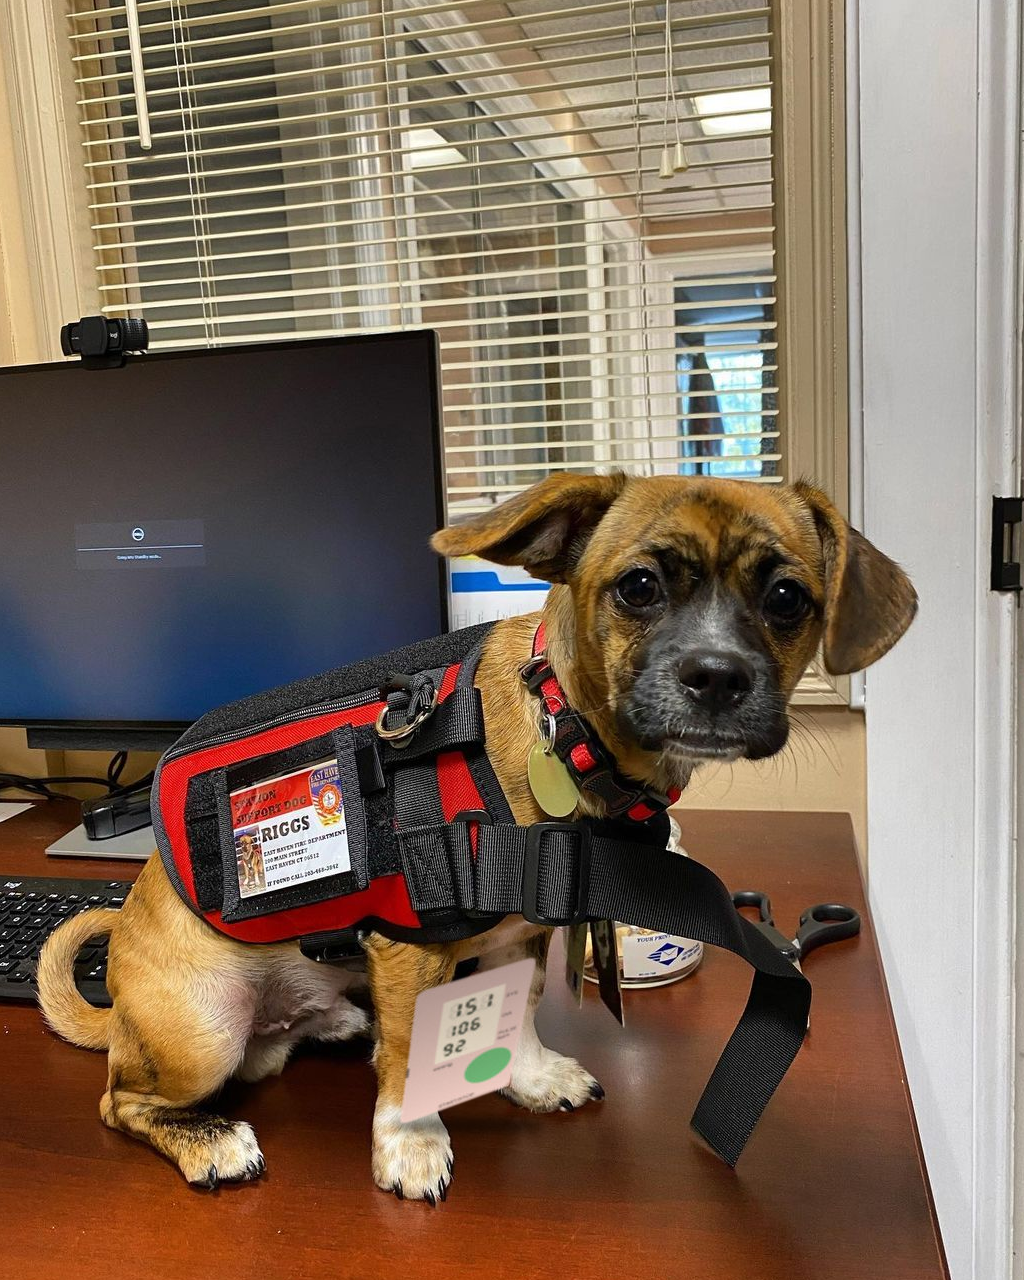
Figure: 151 mmHg
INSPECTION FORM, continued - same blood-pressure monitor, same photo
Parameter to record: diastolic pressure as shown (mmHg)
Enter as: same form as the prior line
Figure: 106 mmHg
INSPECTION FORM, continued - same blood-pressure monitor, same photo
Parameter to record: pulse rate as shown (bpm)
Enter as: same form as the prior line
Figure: 92 bpm
